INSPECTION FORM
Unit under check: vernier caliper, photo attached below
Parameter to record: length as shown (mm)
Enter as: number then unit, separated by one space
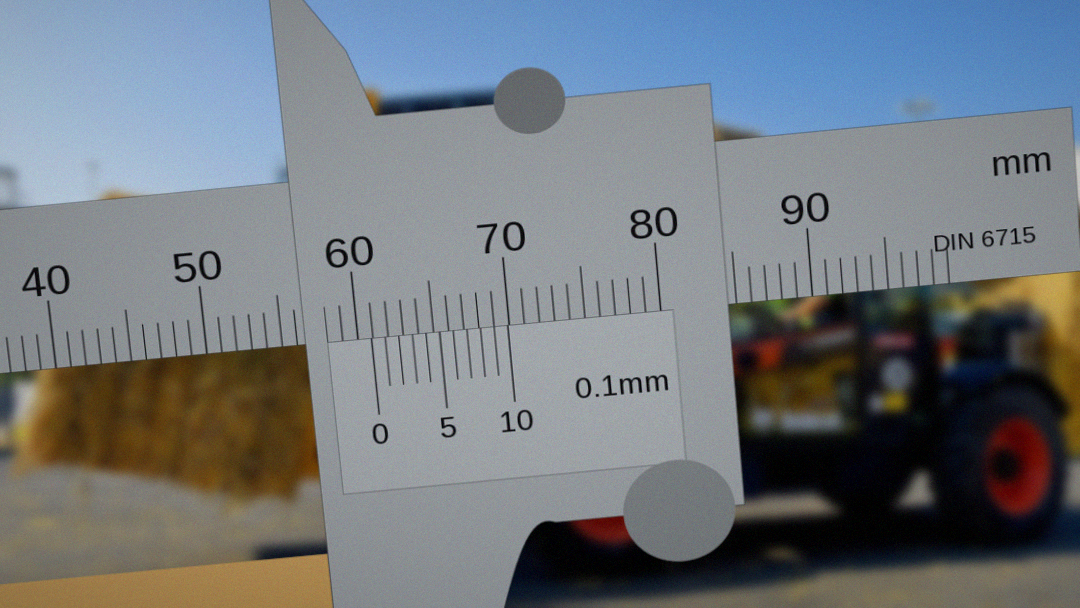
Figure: 60.9 mm
